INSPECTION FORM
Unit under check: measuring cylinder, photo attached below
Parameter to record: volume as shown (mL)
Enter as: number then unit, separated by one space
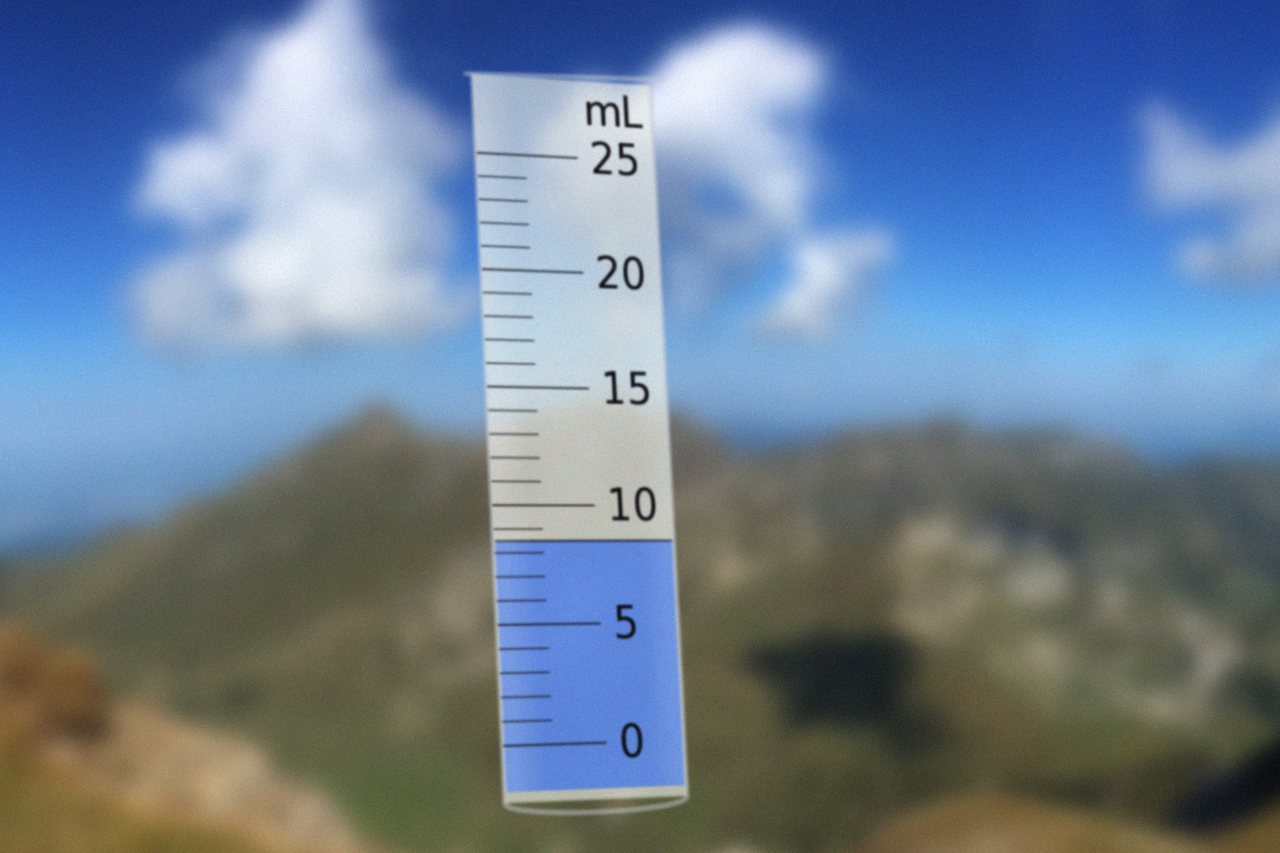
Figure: 8.5 mL
